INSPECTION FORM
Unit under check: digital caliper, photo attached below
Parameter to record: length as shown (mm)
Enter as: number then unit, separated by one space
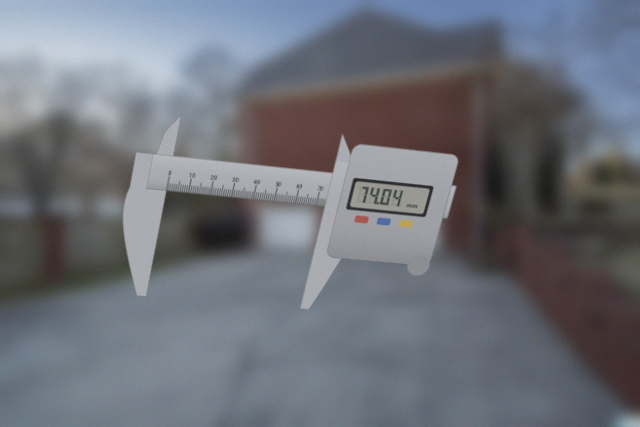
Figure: 74.04 mm
